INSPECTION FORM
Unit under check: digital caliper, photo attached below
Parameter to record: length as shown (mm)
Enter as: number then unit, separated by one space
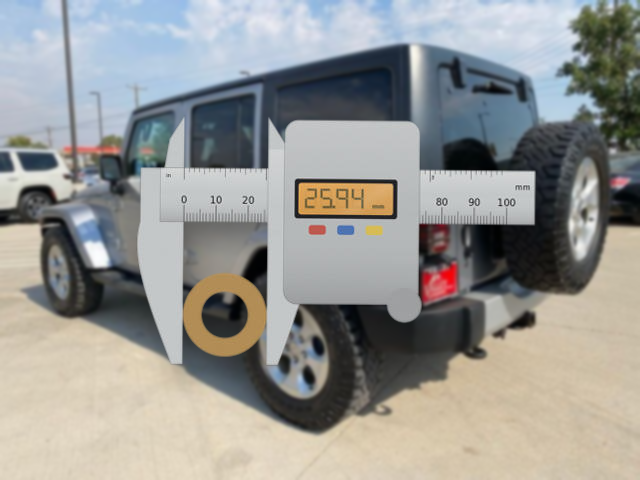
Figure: 25.94 mm
